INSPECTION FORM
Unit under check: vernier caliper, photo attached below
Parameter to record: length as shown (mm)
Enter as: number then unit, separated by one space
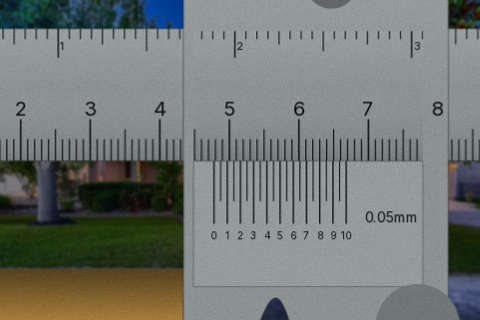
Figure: 47.8 mm
